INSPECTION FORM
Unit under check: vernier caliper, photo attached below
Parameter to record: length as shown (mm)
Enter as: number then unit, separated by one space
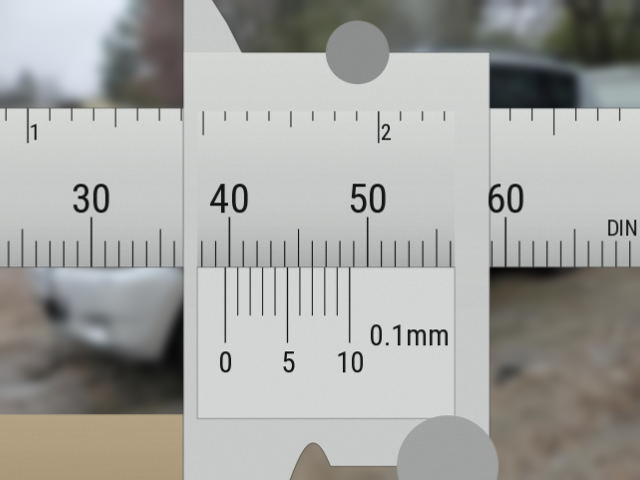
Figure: 39.7 mm
